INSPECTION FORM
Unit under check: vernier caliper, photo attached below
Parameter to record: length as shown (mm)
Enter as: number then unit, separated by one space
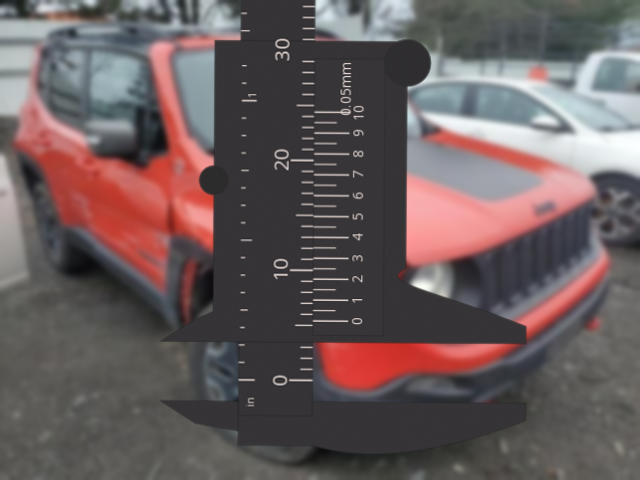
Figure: 5.4 mm
